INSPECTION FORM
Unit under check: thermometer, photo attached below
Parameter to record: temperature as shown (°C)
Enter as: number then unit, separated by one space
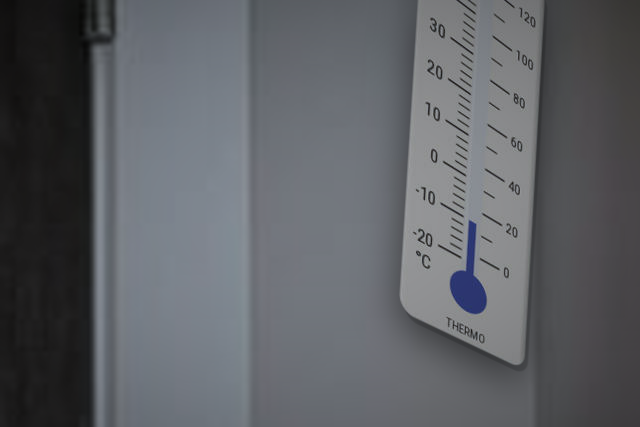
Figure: -10 °C
